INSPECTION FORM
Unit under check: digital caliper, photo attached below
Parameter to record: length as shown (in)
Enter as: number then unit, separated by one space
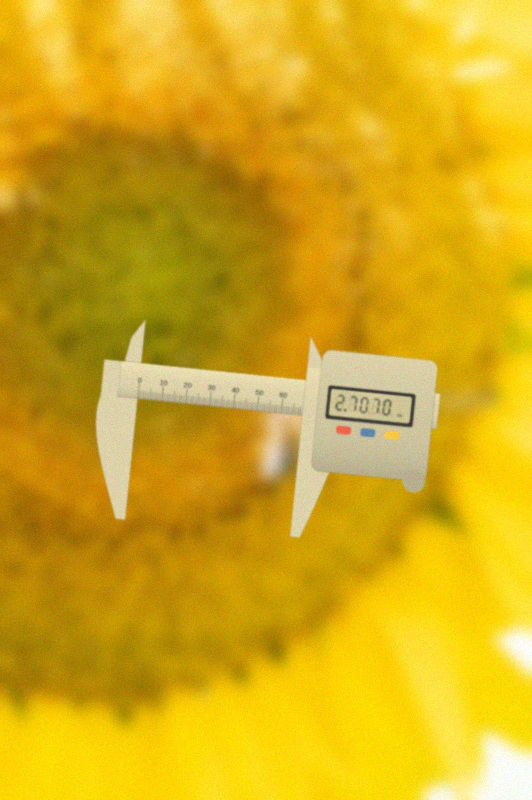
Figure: 2.7070 in
